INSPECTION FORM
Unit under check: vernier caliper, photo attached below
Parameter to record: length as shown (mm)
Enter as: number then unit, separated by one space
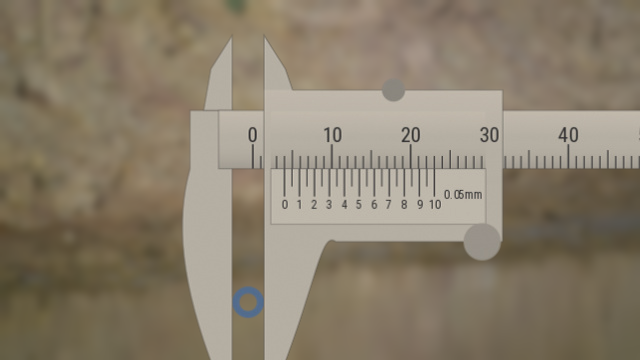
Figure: 4.0 mm
